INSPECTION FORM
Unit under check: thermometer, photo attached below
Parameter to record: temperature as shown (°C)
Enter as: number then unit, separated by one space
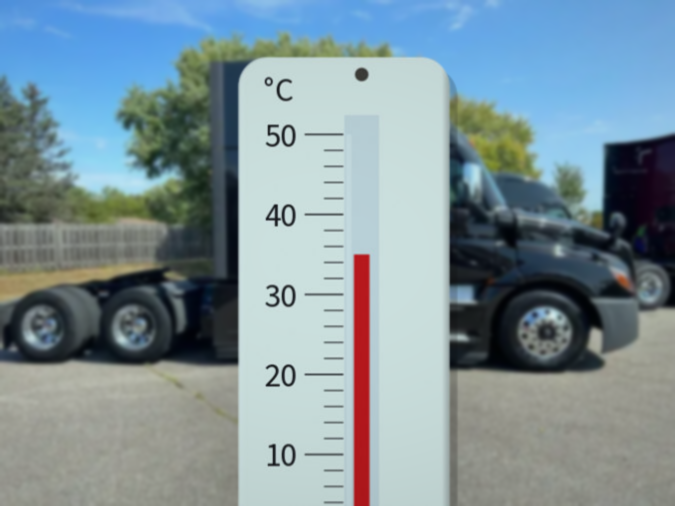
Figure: 35 °C
